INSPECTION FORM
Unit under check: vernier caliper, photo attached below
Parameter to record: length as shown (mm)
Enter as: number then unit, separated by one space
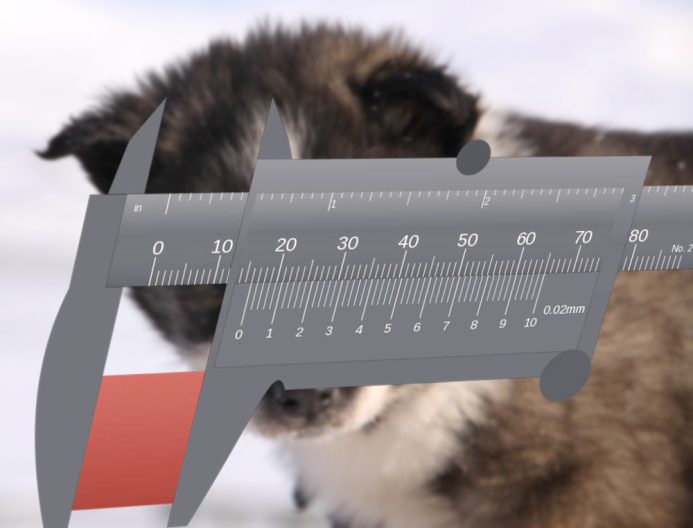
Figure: 16.0 mm
